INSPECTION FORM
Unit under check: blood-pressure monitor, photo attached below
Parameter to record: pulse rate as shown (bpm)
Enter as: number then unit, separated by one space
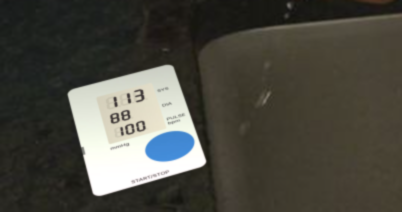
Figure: 100 bpm
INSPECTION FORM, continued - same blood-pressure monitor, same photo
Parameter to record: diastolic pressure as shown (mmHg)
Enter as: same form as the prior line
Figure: 88 mmHg
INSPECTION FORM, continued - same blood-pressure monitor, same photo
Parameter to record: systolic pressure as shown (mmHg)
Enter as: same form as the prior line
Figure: 113 mmHg
